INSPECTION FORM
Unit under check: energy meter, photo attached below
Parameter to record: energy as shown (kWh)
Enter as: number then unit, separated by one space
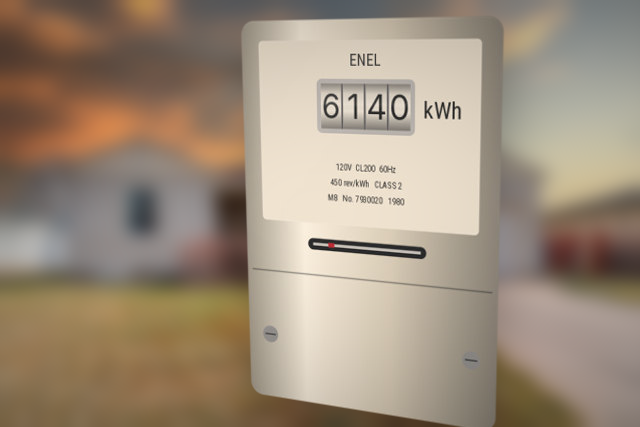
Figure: 6140 kWh
